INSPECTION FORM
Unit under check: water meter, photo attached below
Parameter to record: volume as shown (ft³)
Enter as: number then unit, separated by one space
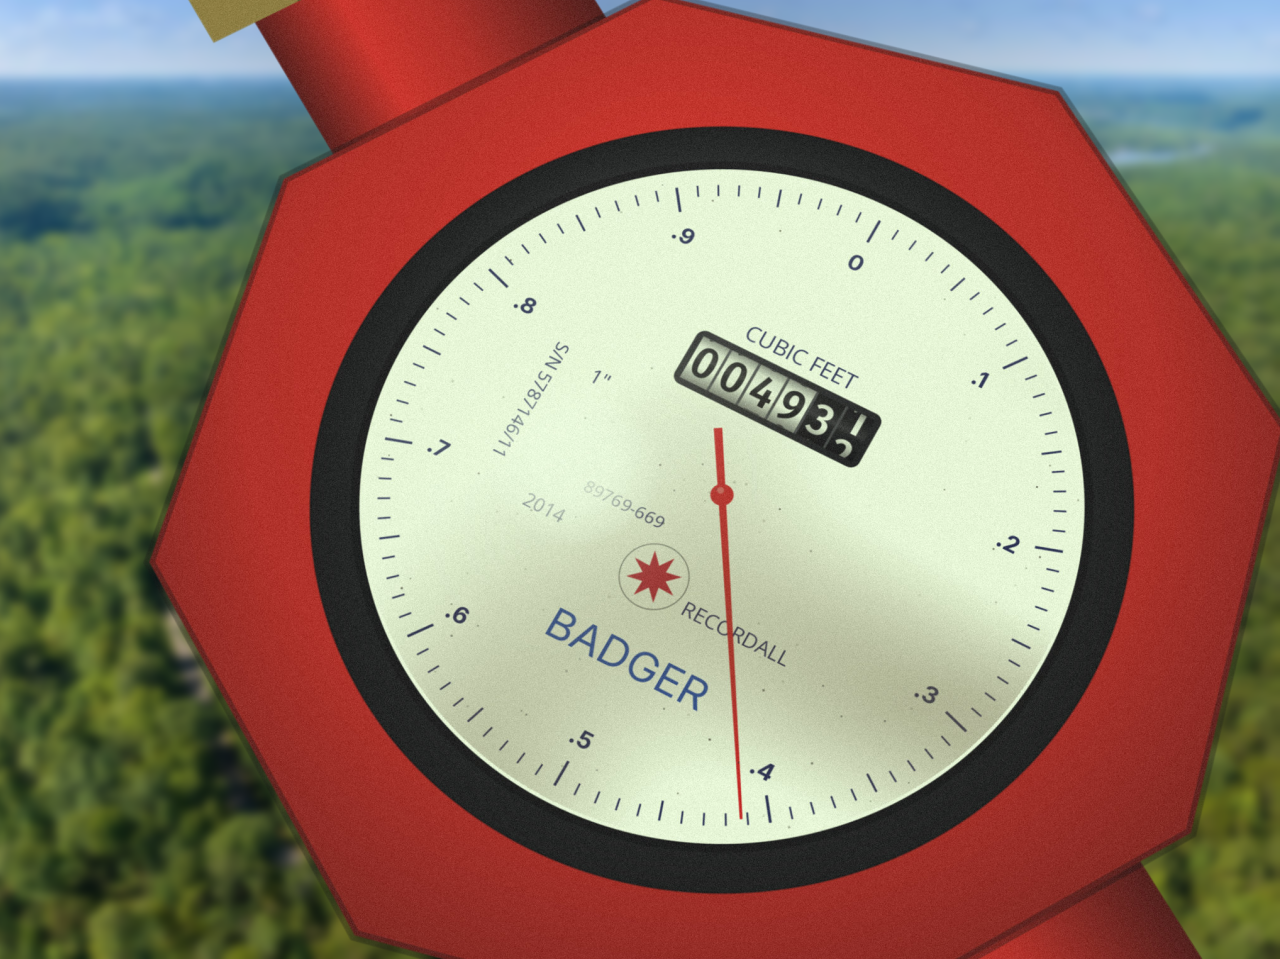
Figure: 4931.41 ft³
